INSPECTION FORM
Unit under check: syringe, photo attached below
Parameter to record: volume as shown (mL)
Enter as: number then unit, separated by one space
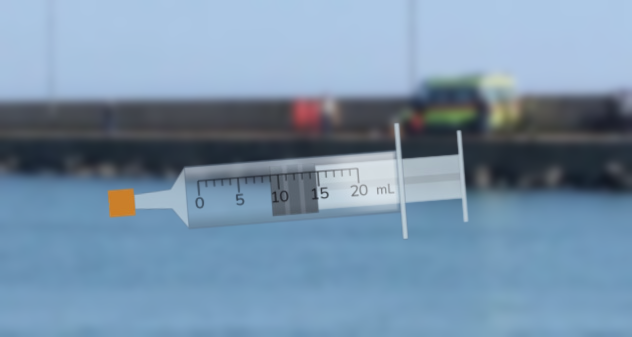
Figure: 9 mL
